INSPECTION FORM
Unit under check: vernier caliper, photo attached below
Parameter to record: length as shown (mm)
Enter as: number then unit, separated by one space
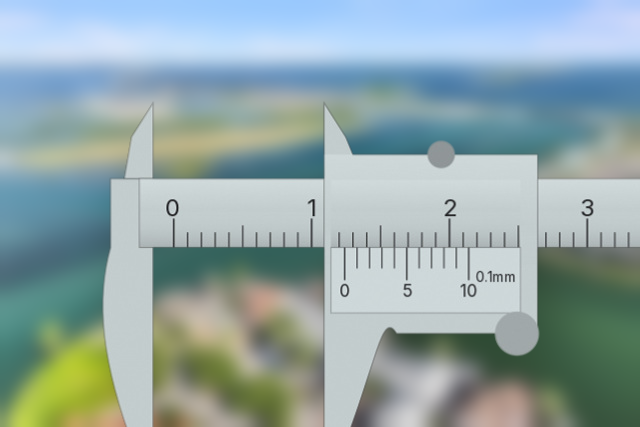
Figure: 12.4 mm
